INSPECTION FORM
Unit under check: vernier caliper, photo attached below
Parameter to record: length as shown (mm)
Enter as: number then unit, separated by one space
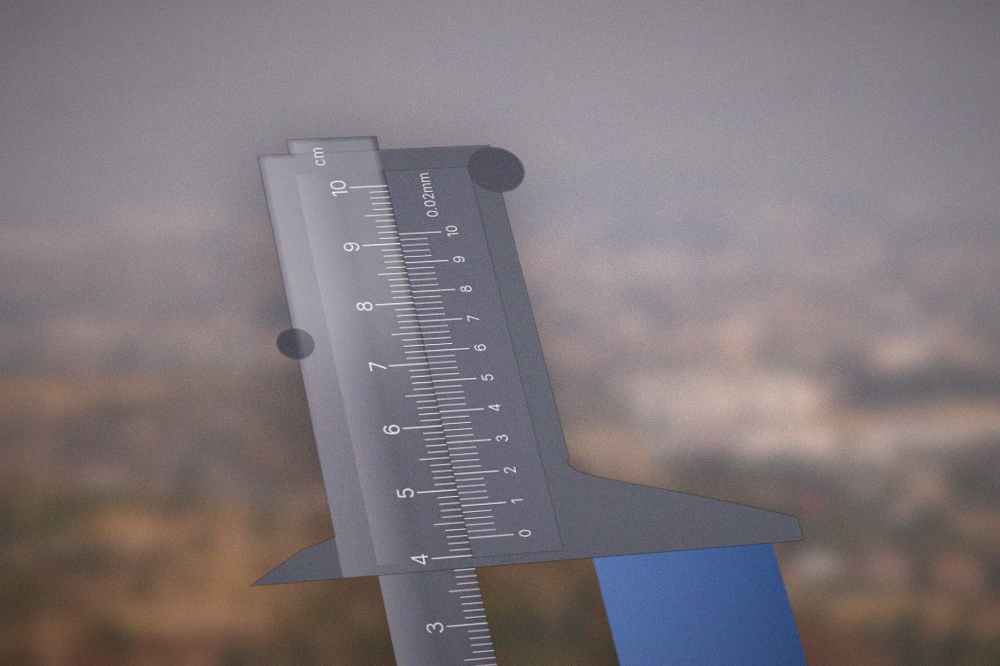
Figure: 42.6 mm
